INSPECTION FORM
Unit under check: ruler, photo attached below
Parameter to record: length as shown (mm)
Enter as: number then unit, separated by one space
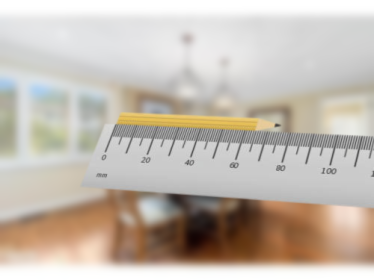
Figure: 75 mm
